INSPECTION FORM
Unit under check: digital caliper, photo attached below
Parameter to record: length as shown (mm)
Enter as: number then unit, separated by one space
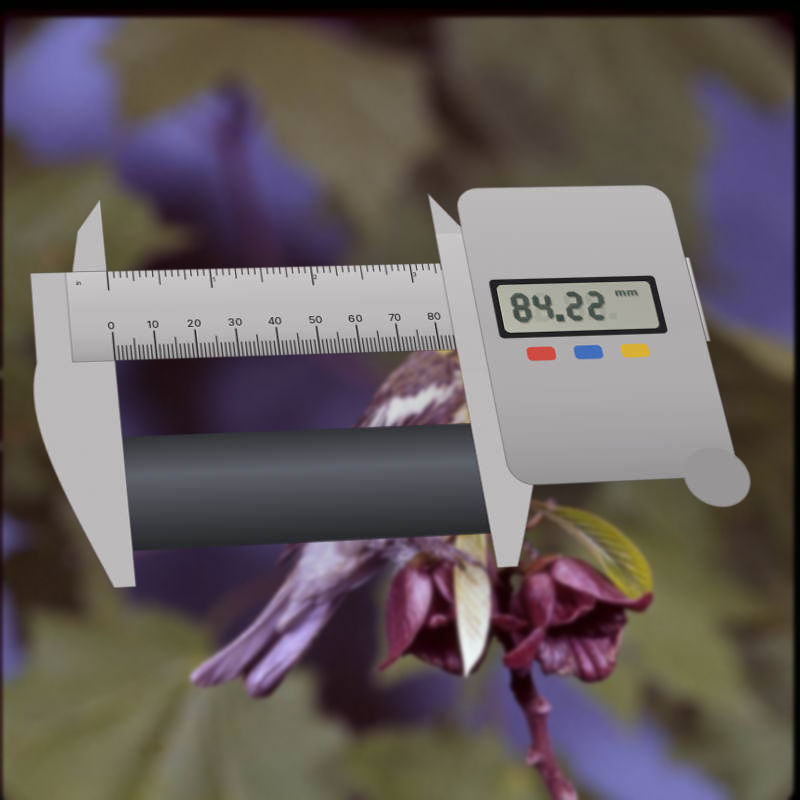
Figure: 84.22 mm
